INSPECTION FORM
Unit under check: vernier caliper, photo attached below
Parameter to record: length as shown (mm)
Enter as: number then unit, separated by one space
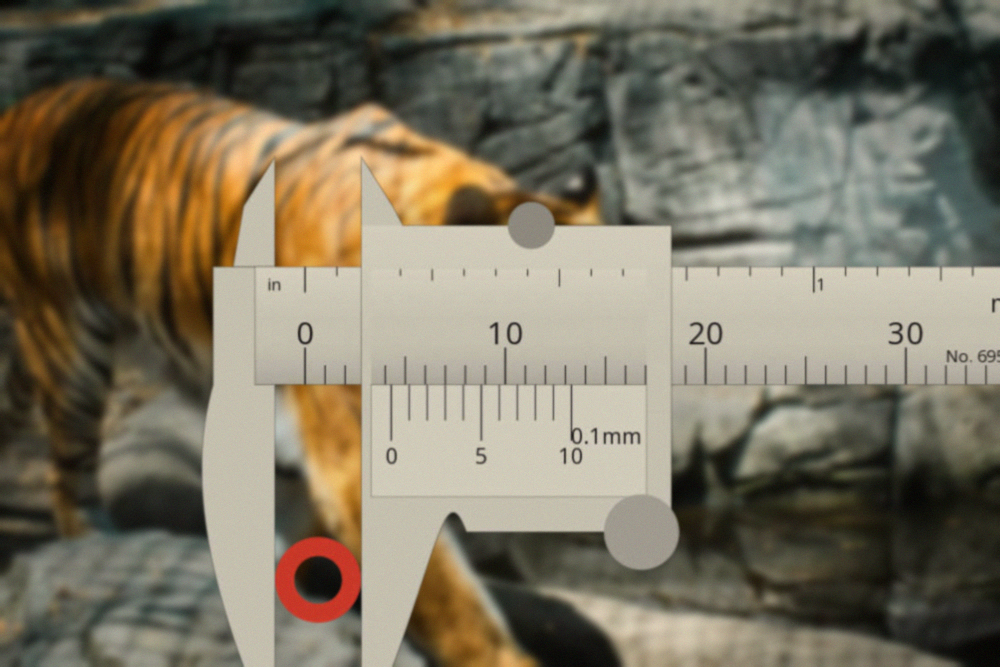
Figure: 4.3 mm
